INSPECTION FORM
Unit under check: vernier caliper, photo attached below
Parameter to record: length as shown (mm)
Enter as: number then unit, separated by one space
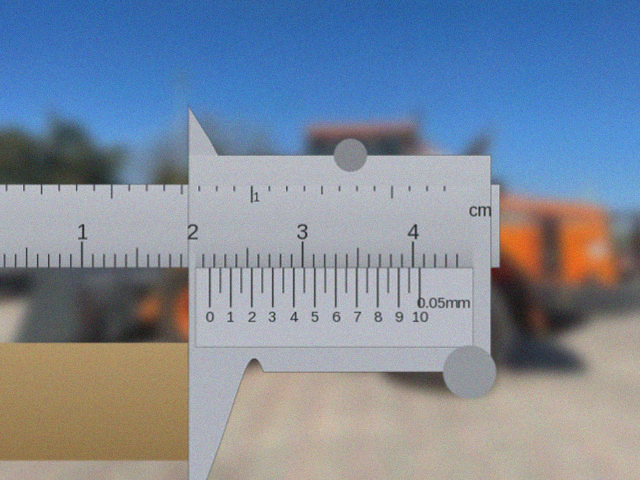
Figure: 21.6 mm
